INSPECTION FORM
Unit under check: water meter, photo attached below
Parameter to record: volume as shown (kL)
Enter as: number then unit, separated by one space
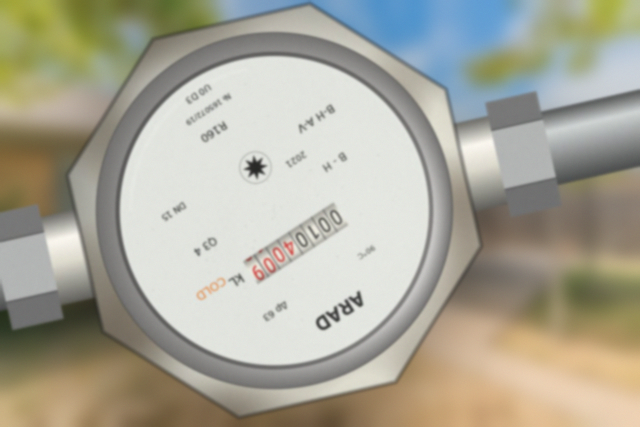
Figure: 10.4009 kL
